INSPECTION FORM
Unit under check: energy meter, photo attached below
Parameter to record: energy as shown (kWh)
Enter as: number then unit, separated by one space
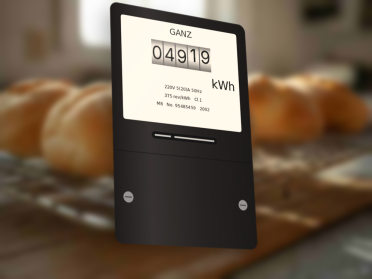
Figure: 4919 kWh
